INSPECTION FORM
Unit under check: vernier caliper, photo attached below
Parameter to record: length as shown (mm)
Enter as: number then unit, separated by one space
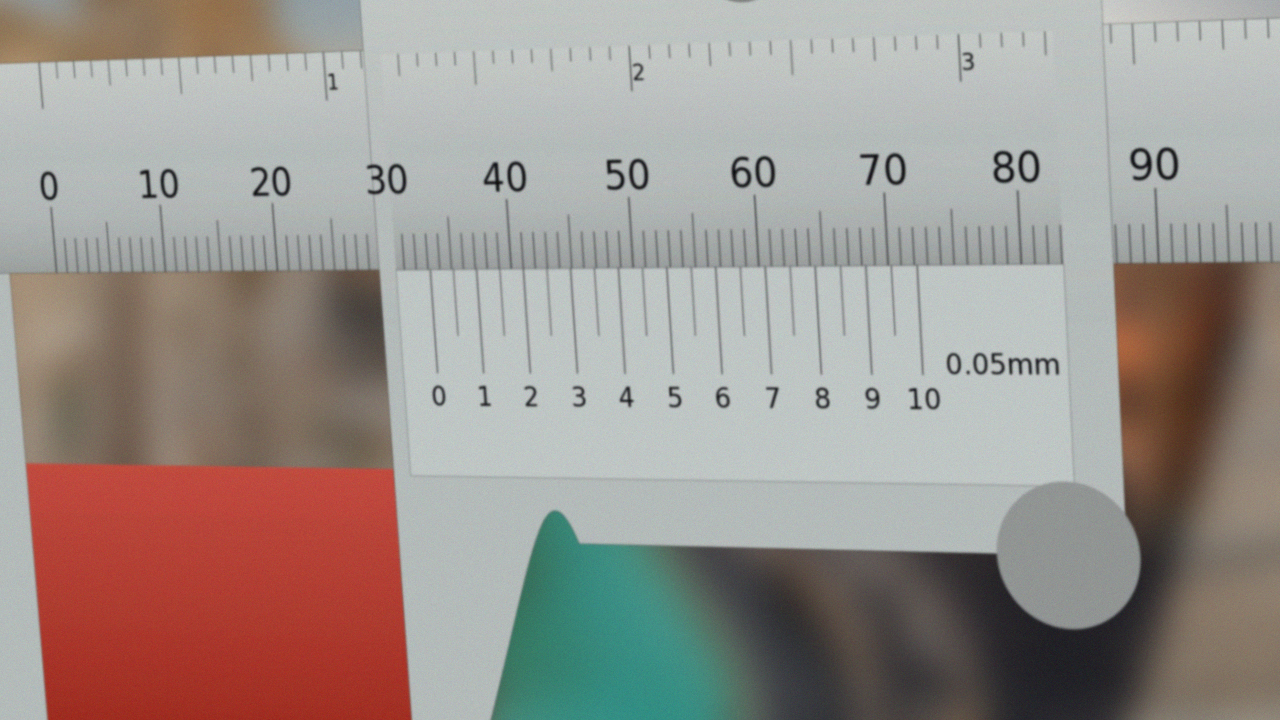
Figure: 33.2 mm
